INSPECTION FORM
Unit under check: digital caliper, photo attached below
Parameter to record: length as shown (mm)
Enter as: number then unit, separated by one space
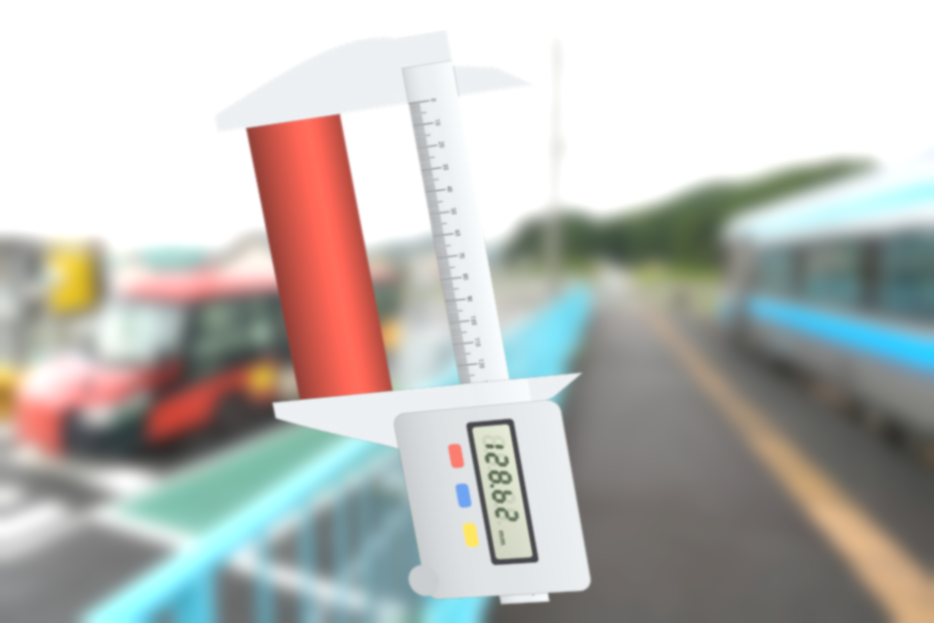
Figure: 128.62 mm
